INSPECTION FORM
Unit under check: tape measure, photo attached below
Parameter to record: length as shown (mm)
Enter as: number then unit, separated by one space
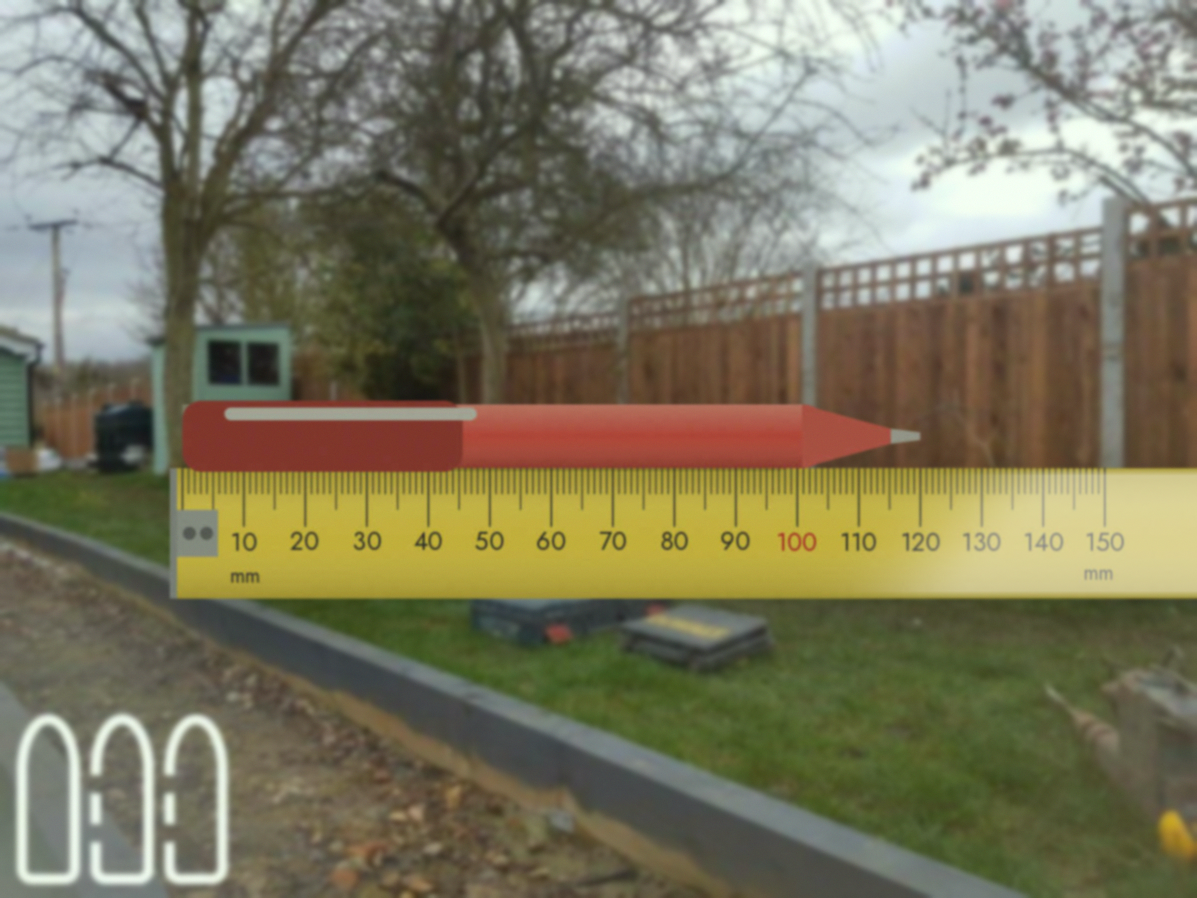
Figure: 120 mm
